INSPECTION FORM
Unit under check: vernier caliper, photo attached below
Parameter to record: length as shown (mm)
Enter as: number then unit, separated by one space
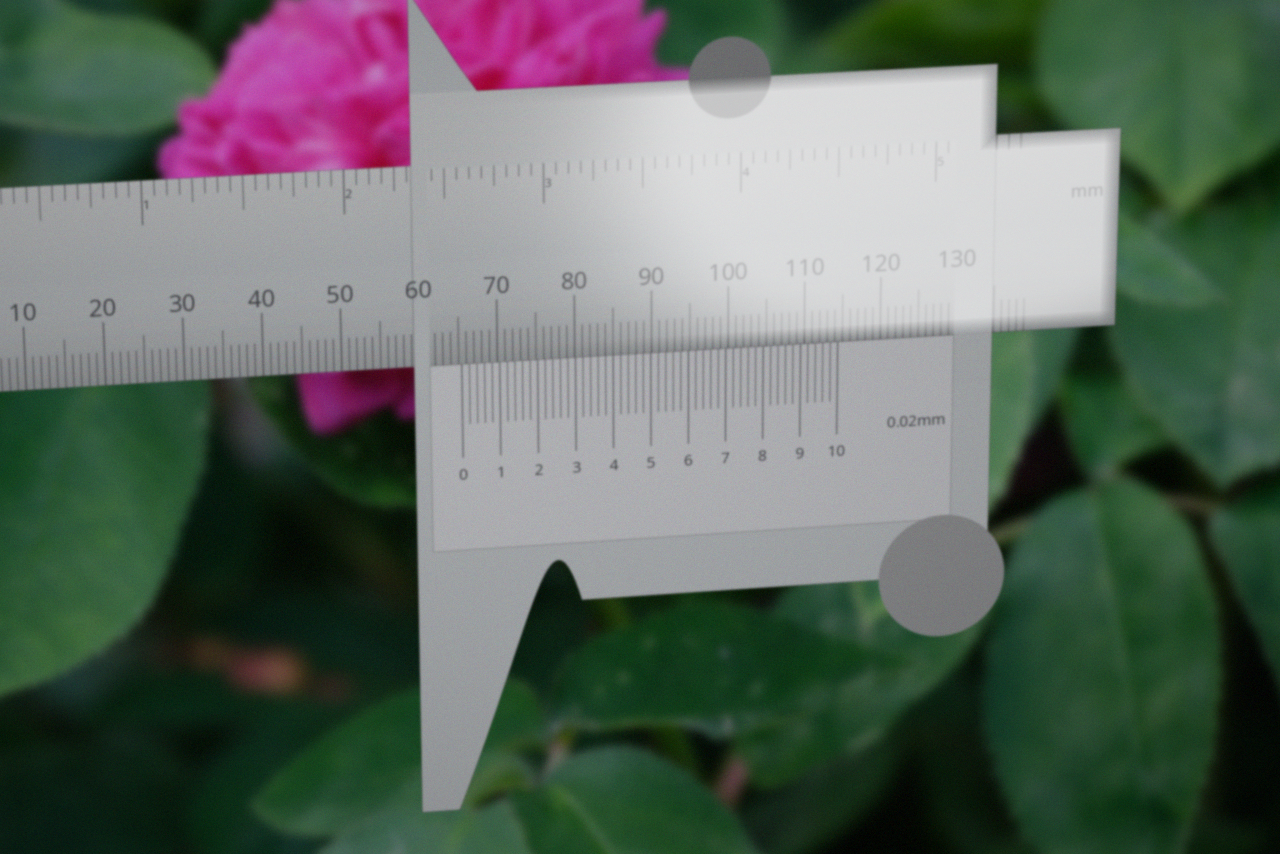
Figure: 65.4 mm
